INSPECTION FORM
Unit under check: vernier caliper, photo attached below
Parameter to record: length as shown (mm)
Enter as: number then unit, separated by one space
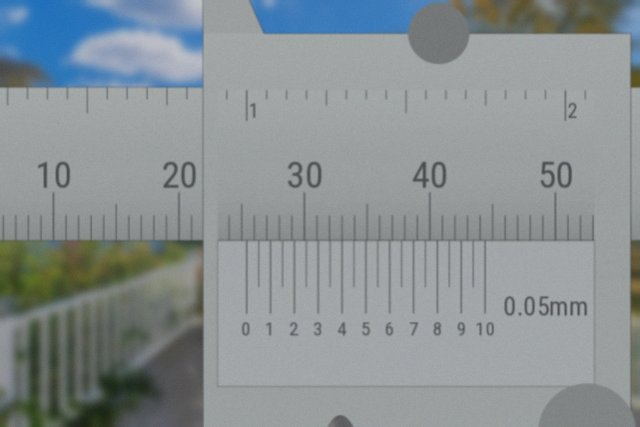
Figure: 25.4 mm
